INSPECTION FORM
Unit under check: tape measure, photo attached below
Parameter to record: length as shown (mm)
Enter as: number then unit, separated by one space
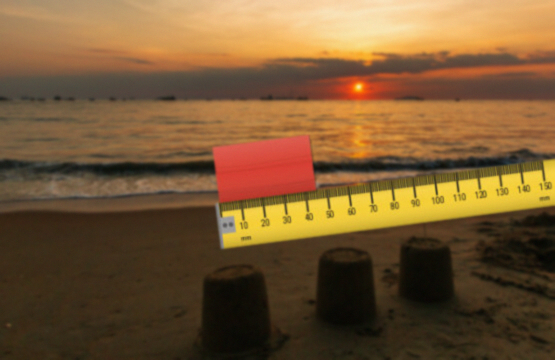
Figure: 45 mm
